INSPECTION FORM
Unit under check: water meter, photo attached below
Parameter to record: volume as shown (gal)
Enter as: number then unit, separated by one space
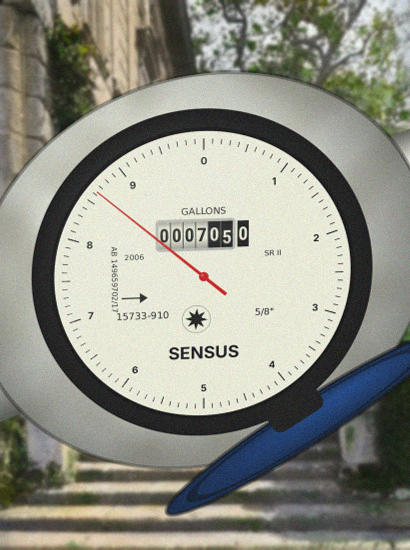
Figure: 7048.6 gal
